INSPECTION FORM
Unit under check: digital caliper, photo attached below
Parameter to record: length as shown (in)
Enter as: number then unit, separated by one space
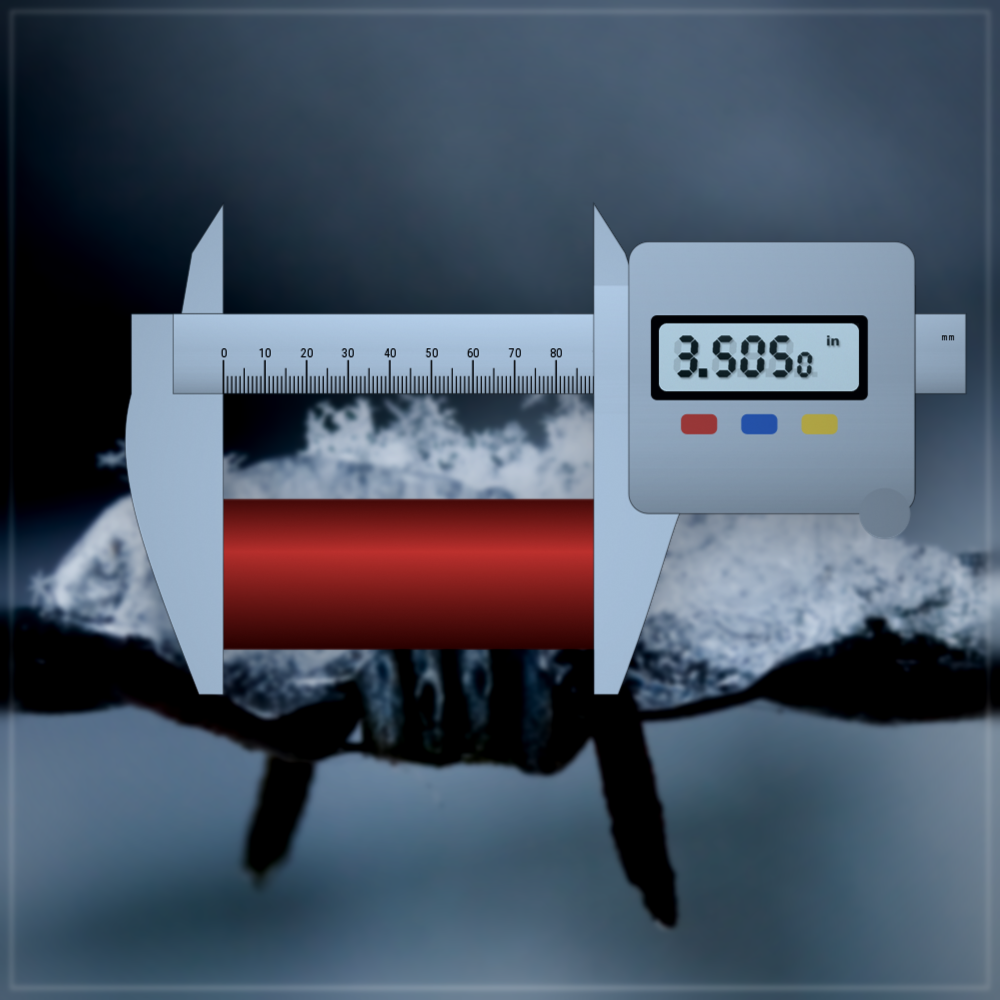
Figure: 3.5050 in
